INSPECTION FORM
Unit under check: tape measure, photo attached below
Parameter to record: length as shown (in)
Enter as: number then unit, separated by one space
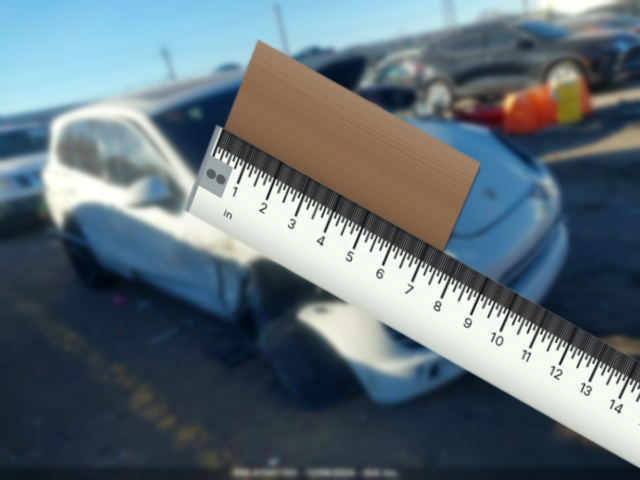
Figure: 7.5 in
